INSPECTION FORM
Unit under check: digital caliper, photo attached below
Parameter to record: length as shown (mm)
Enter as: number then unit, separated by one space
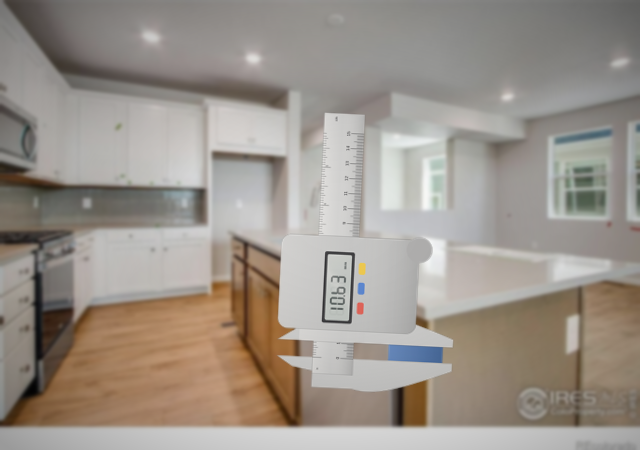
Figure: 10.63 mm
